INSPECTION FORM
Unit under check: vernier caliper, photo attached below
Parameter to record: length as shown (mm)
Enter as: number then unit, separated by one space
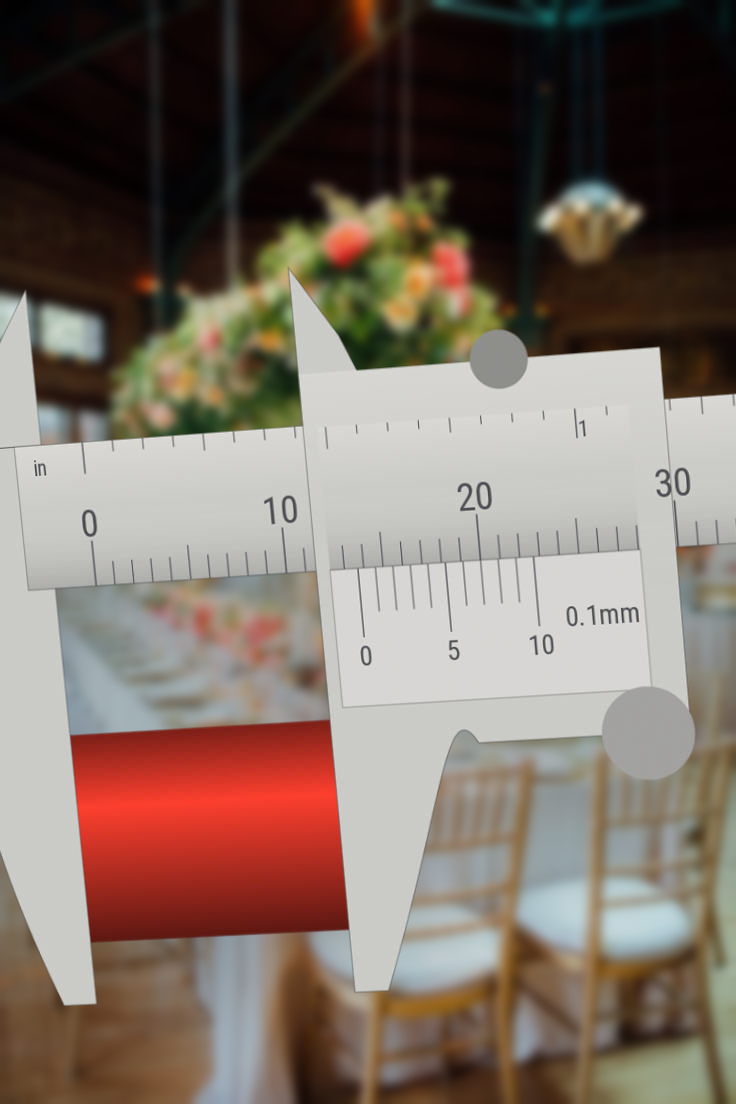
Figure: 13.7 mm
